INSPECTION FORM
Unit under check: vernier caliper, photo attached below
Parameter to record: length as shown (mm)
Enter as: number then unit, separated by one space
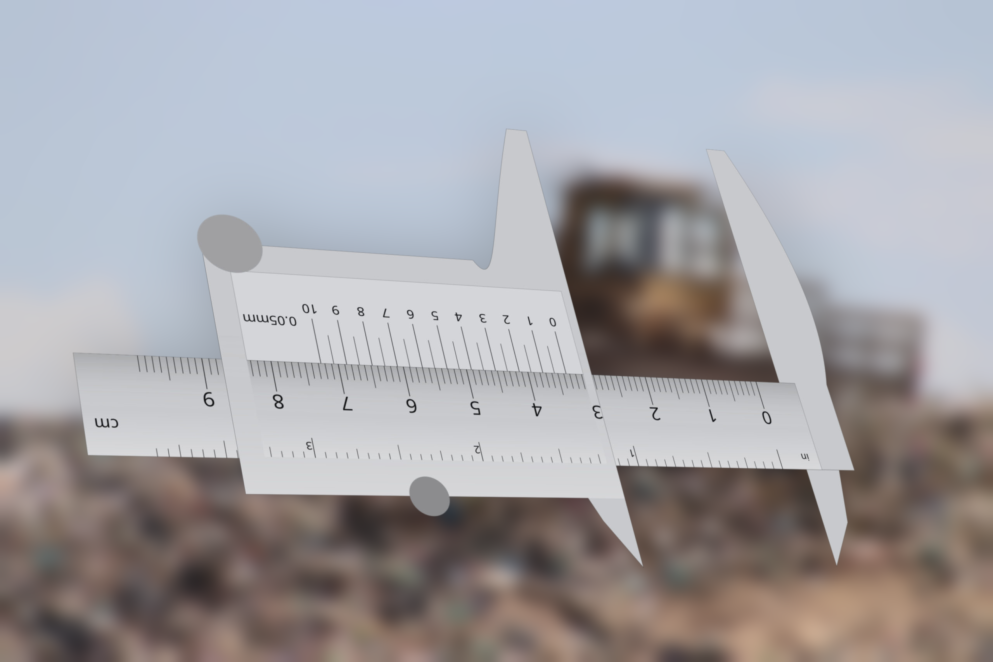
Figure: 33.6 mm
